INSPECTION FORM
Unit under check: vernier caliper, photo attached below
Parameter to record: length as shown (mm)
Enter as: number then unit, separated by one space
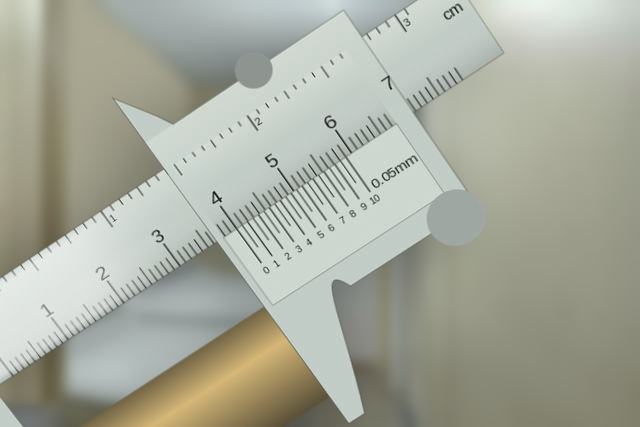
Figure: 40.0 mm
